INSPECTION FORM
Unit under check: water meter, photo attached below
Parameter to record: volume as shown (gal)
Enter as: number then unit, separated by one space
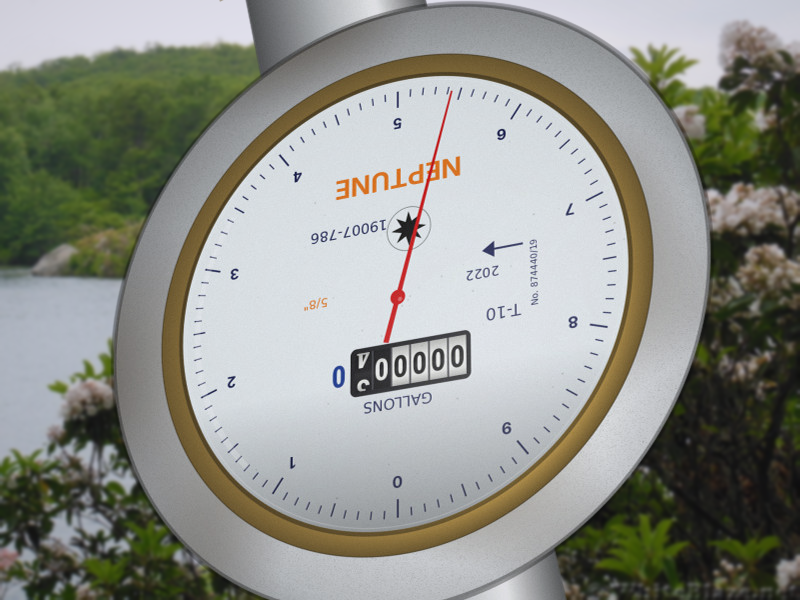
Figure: 35.4 gal
